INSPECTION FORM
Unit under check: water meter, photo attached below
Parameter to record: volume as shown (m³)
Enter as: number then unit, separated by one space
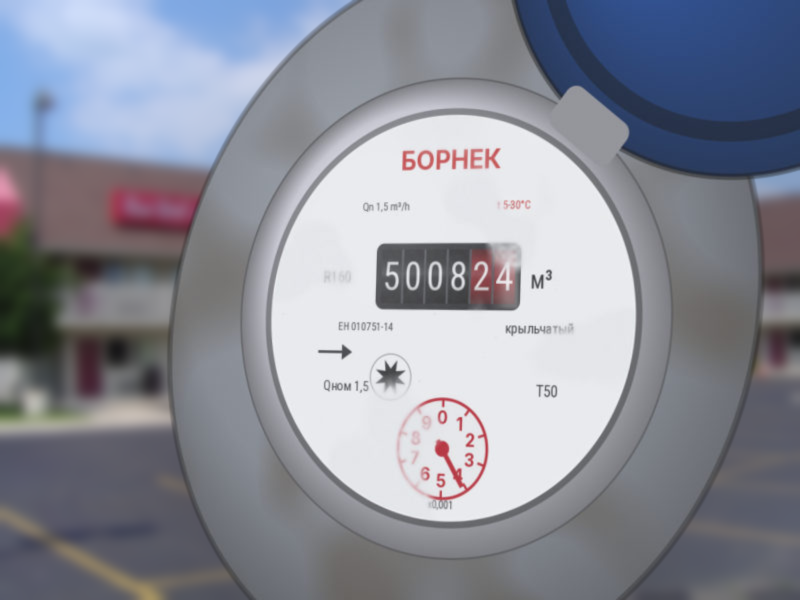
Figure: 5008.244 m³
